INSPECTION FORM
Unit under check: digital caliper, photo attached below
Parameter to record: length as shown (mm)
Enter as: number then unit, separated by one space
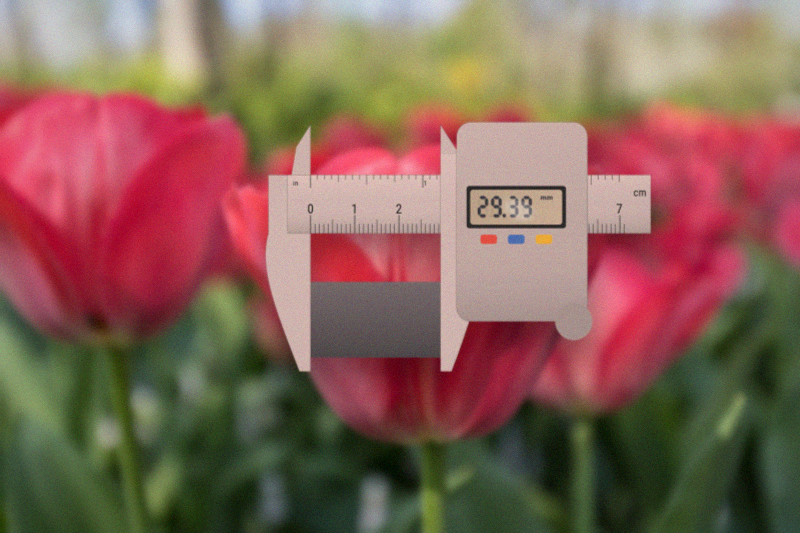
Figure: 29.39 mm
